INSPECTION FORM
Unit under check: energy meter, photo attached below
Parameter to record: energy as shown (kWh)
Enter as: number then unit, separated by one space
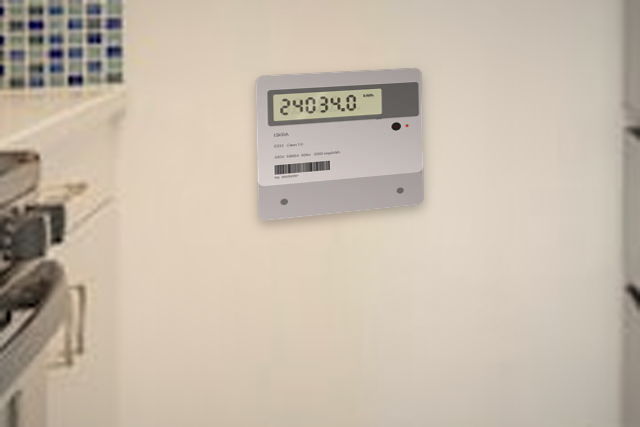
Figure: 24034.0 kWh
